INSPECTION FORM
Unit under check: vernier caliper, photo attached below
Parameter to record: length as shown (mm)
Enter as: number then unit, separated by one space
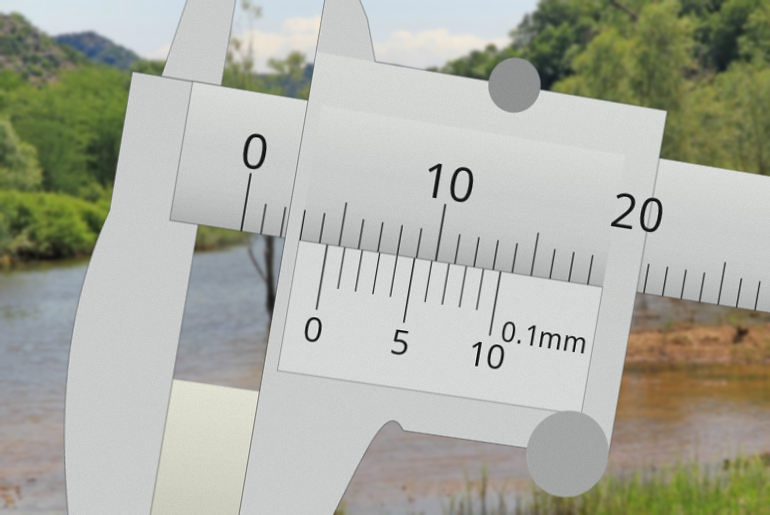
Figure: 4.4 mm
